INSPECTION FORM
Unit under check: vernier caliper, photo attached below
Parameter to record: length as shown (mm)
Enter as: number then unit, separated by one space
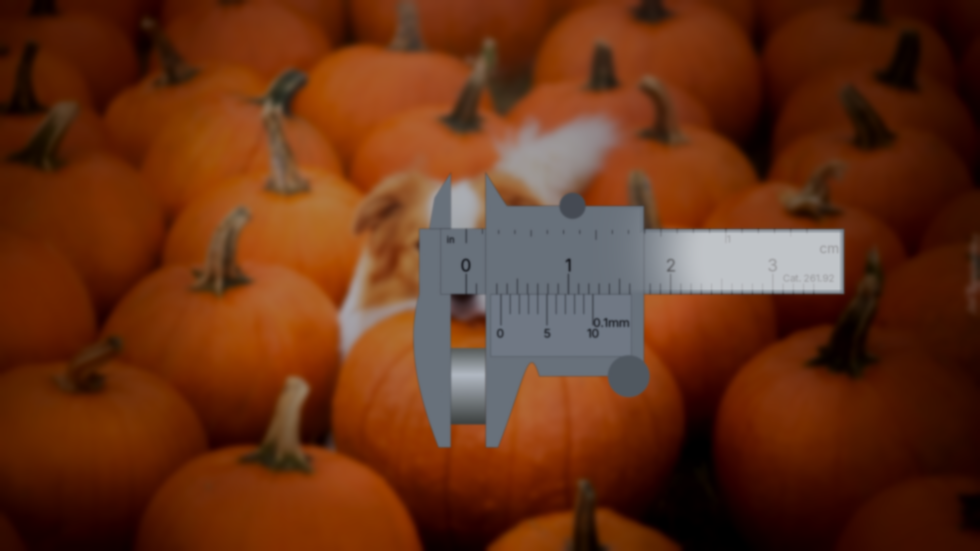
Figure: 3.4 mm
